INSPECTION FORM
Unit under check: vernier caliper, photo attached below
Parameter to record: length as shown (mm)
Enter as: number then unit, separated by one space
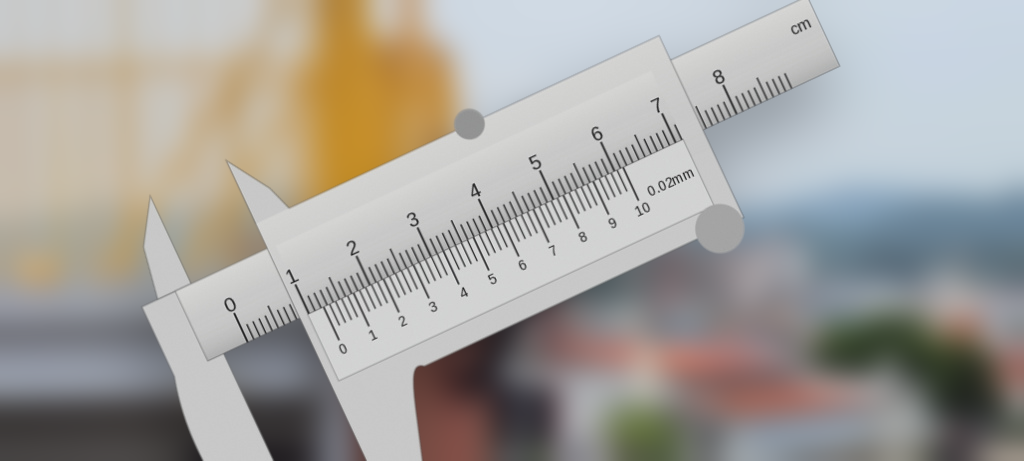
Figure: 12.4 mm
